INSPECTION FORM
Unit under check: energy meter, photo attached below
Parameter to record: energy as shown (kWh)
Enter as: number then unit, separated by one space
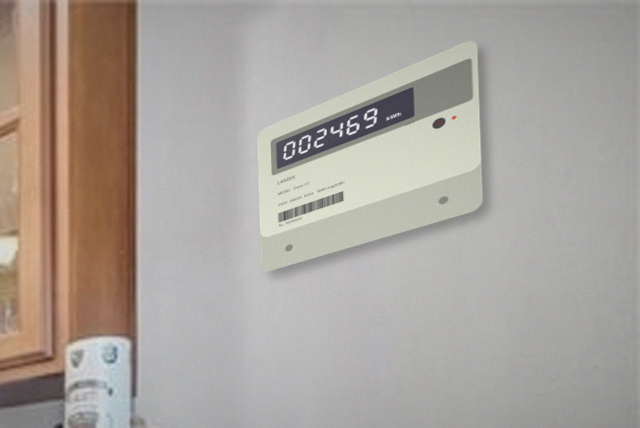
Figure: 2469 kWh
